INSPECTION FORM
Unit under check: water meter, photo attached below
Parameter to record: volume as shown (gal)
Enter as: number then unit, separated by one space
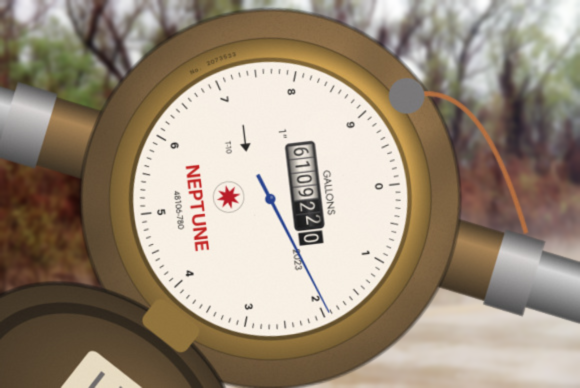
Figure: 6109221.9 gal
